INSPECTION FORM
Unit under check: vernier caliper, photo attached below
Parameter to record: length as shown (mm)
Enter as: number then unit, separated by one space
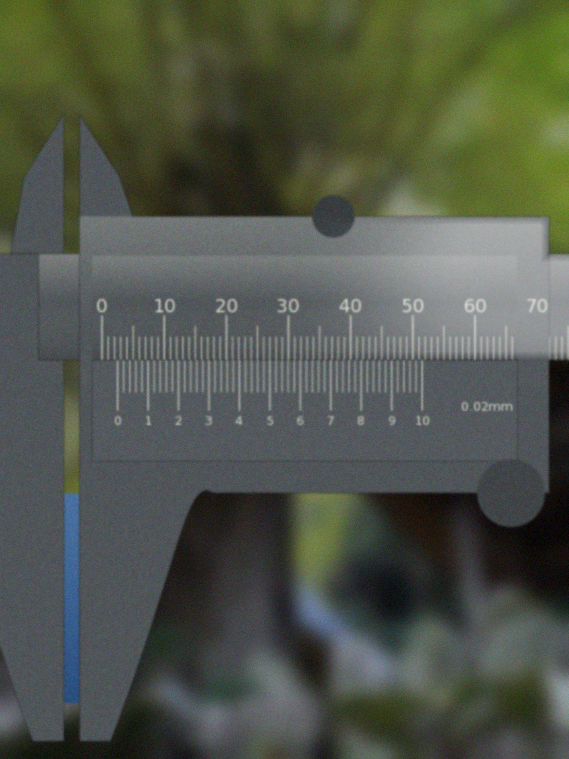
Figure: 2.5 mm
